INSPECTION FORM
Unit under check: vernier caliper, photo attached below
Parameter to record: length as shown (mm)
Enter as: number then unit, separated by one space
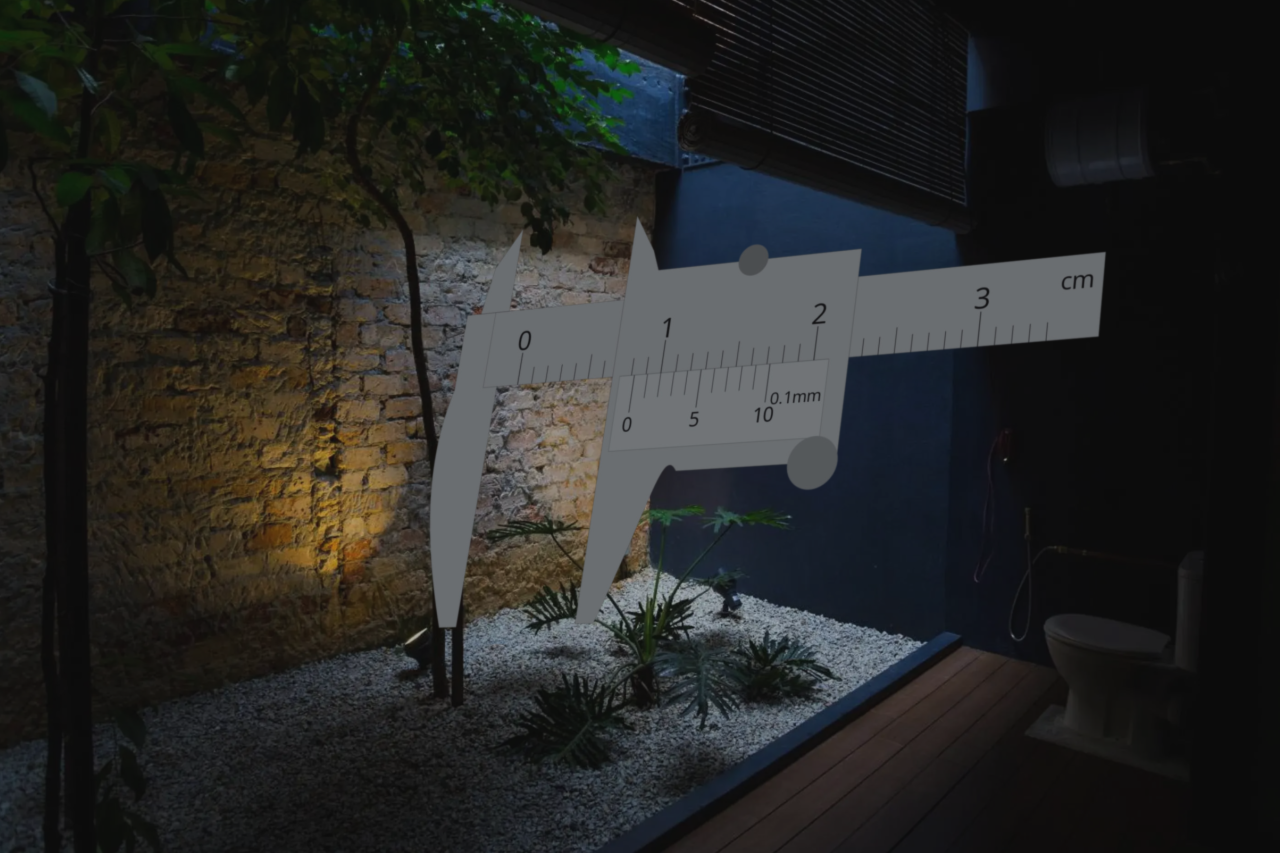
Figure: 8.2 mm
